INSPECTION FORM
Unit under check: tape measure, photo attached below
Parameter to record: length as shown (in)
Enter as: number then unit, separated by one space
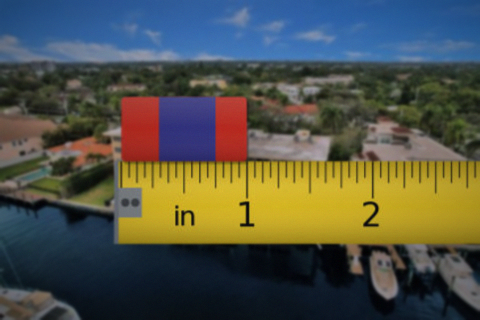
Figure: 1 in
